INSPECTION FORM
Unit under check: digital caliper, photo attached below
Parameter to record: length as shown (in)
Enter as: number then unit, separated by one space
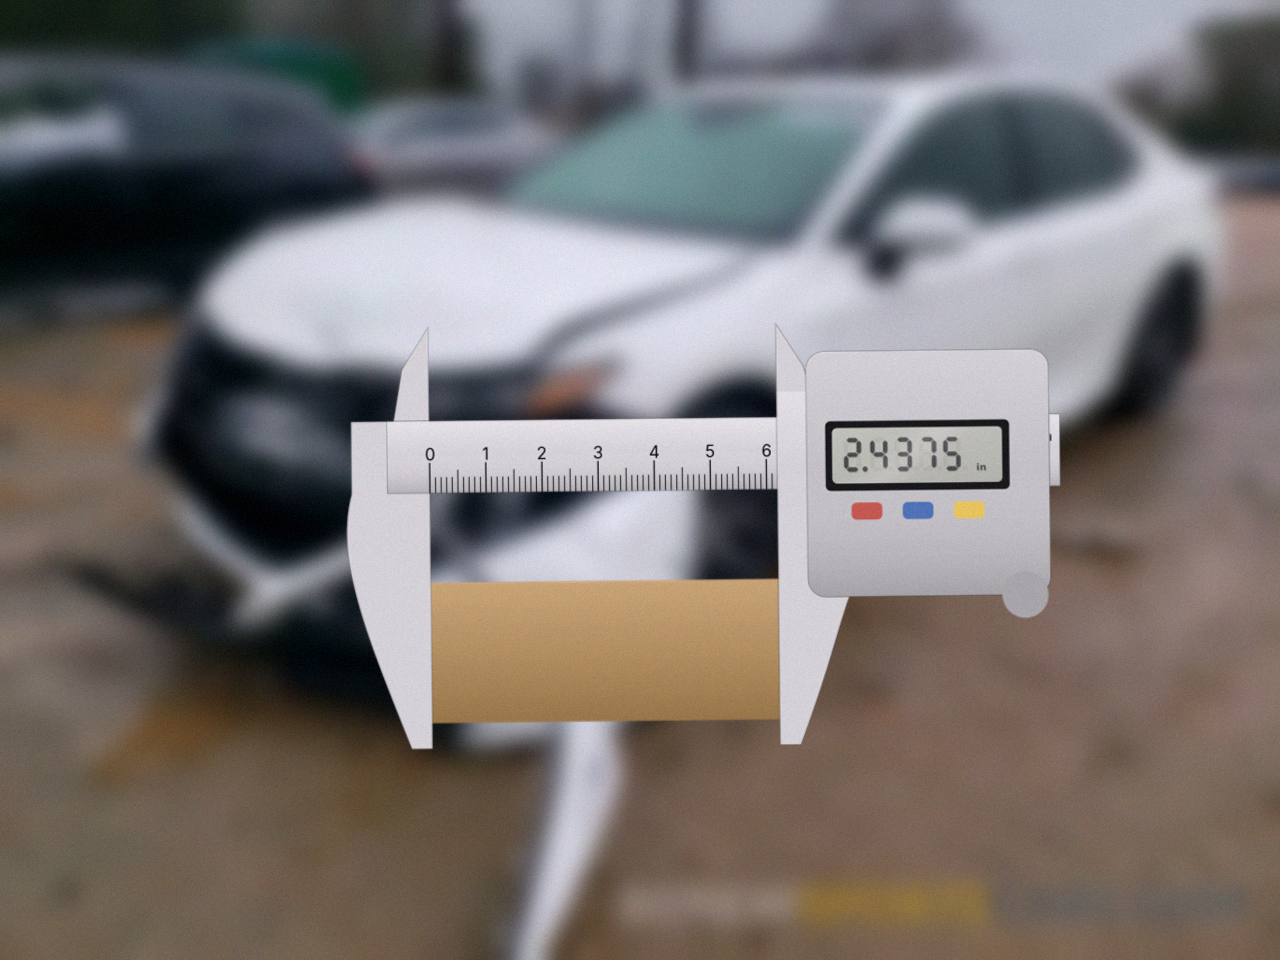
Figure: 2.4375 in
